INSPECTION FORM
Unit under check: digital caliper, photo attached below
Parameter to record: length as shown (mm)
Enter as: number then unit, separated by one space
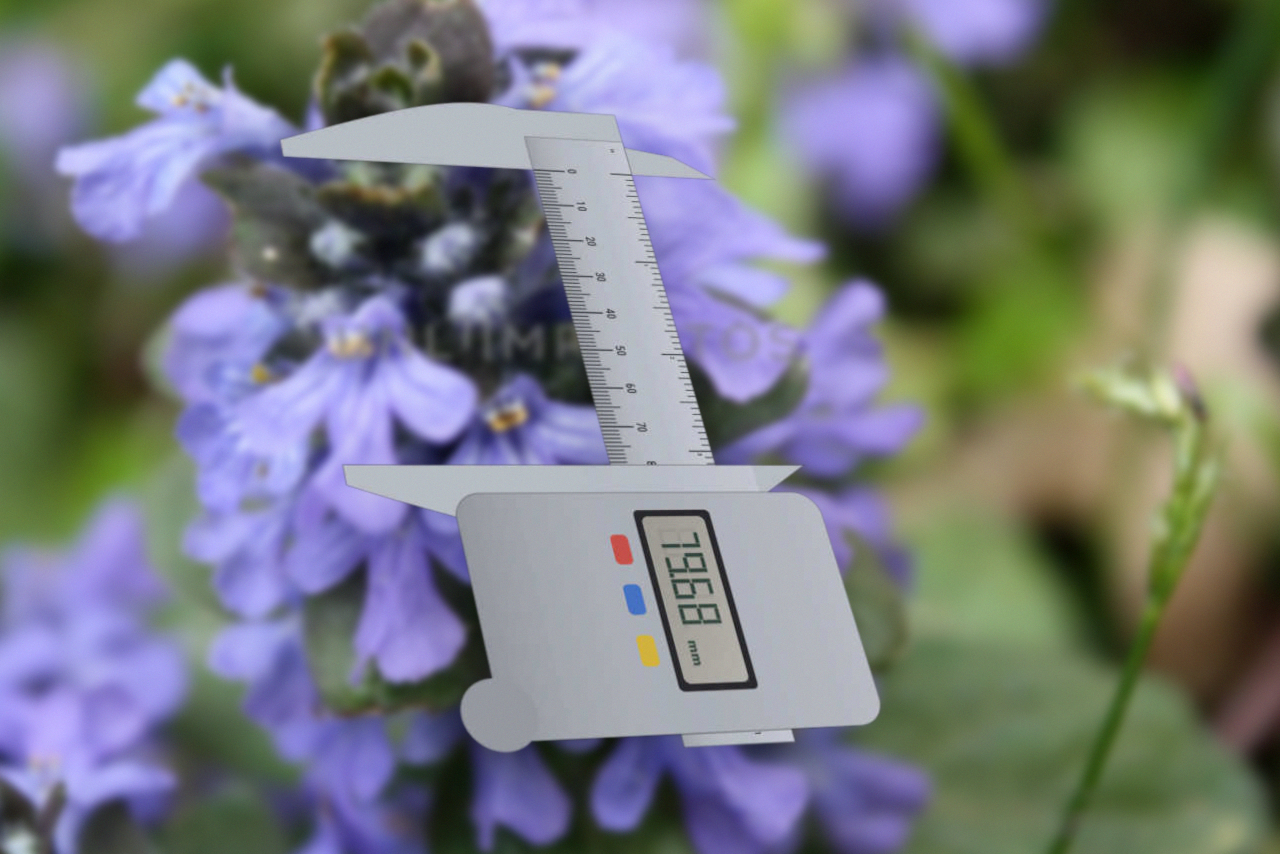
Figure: 79.68 mm
